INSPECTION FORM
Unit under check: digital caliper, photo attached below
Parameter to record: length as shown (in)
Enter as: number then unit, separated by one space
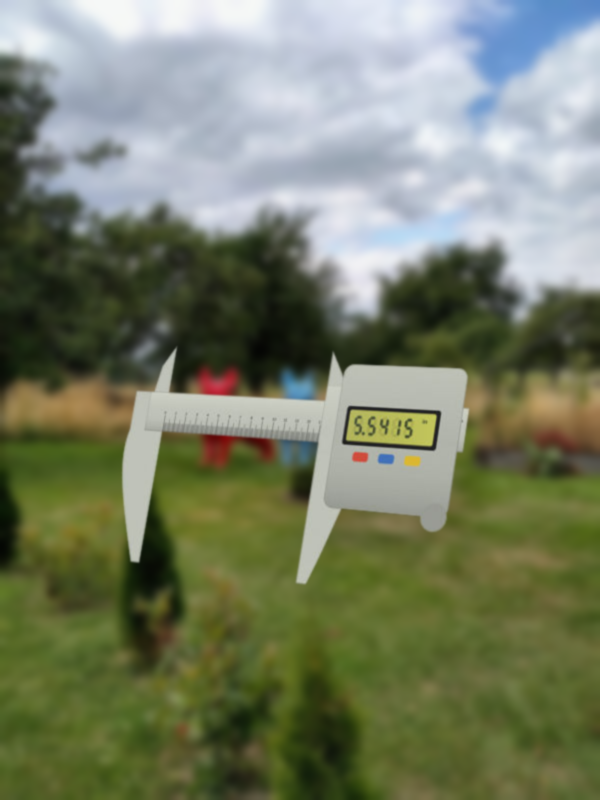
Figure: 5.5415 in
